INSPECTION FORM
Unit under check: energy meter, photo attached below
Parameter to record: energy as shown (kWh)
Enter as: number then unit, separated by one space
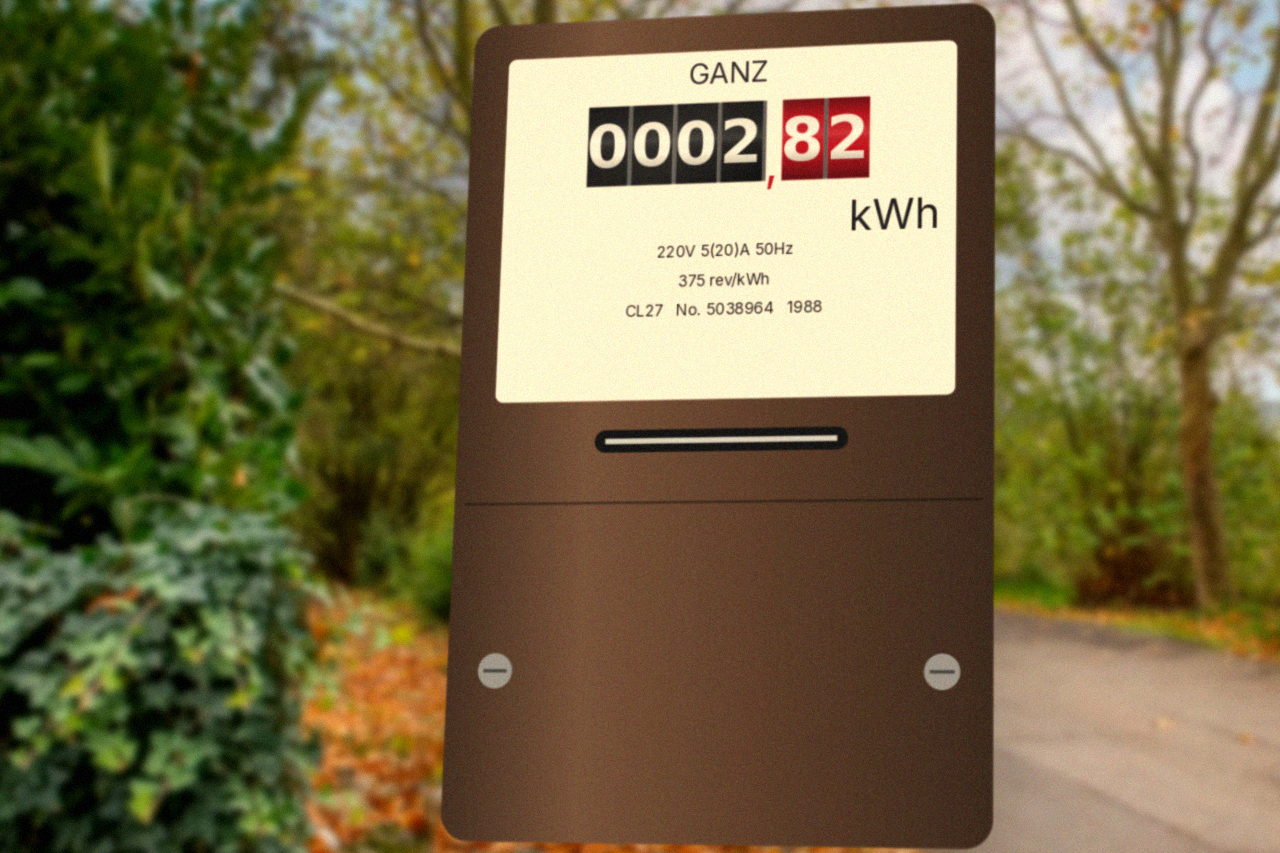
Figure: 2.82 kWh
